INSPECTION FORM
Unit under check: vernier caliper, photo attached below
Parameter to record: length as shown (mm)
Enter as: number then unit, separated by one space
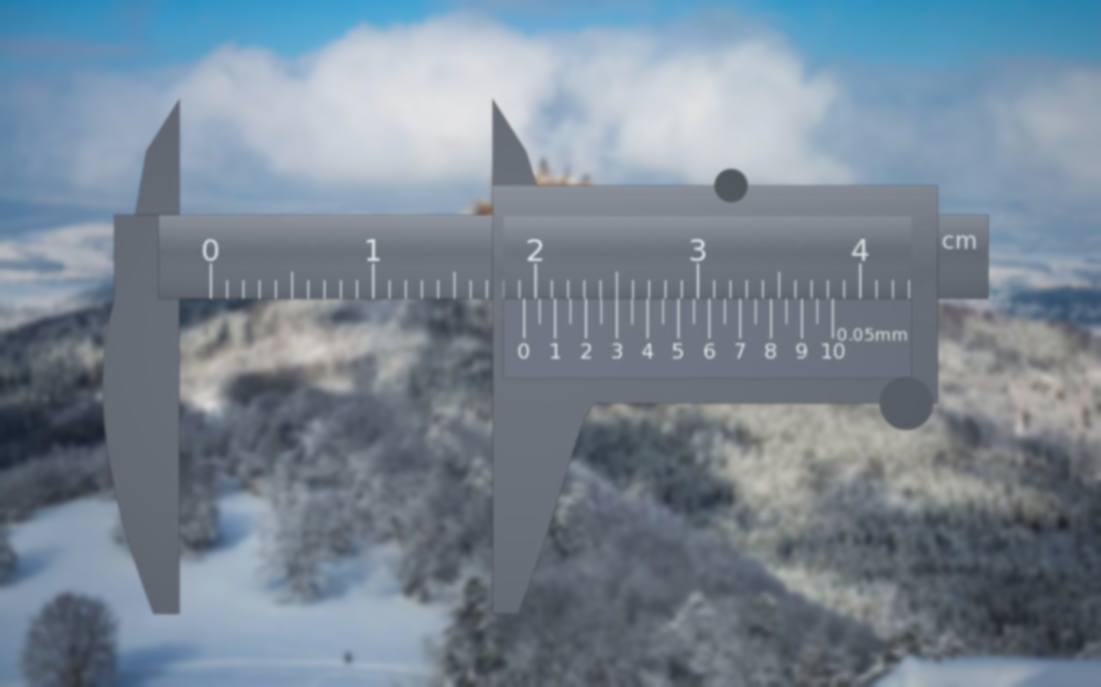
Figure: 19.3 mm
